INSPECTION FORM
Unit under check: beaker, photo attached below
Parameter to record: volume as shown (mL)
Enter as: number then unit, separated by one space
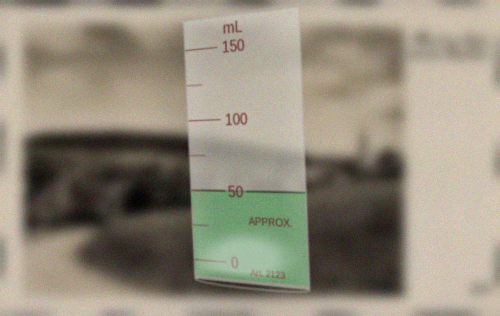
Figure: 50 mL
